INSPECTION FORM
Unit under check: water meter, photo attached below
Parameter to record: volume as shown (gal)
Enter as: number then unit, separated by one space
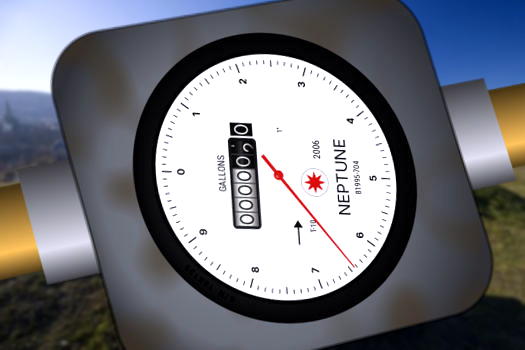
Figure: 16.4 gal
